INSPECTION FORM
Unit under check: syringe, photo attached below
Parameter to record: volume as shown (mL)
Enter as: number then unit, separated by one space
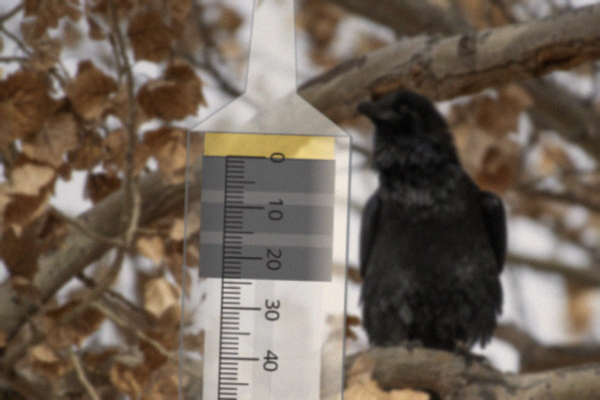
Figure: 0 mL
